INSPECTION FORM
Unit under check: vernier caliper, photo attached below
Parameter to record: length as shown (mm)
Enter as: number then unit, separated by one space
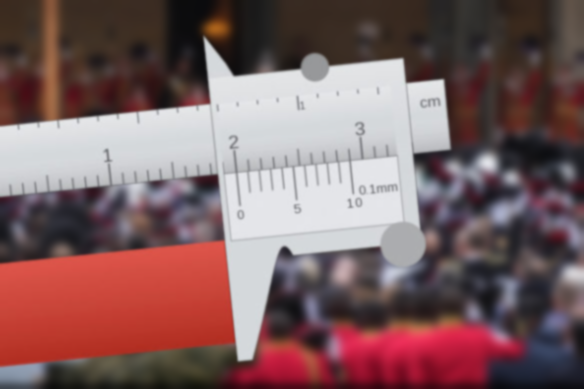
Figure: 20.0 mm
